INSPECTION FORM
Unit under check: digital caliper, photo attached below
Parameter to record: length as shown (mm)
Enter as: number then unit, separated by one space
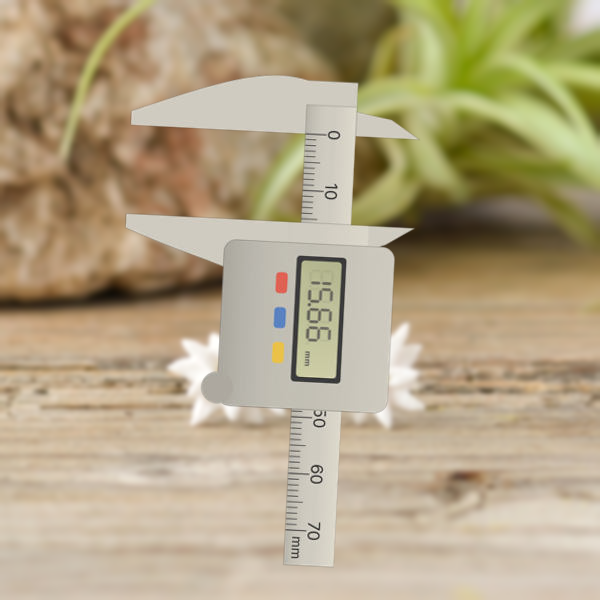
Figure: 15.66 mm
